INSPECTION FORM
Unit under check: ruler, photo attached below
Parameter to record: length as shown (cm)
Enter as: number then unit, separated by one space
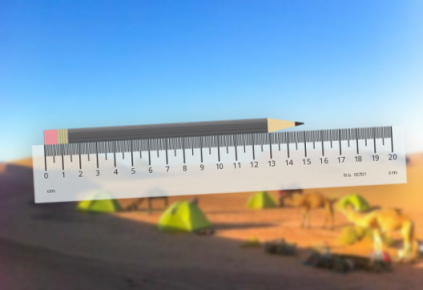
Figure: 15 cm
